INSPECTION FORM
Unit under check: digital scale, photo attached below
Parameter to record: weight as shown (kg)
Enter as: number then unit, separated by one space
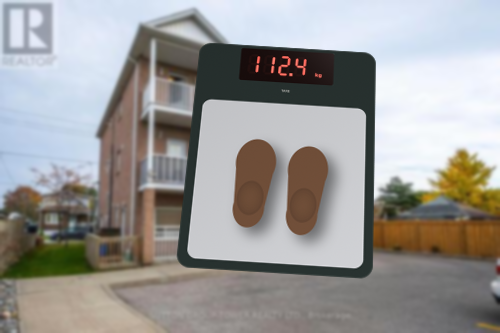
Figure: 112.4 kg
